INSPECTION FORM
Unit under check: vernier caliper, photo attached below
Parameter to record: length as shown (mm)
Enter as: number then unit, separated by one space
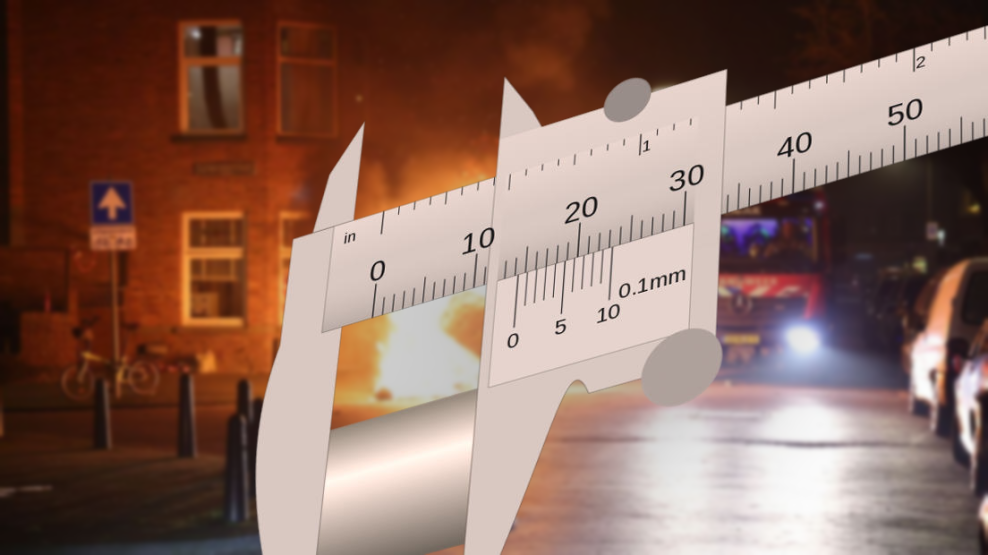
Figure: 14.3 mm
